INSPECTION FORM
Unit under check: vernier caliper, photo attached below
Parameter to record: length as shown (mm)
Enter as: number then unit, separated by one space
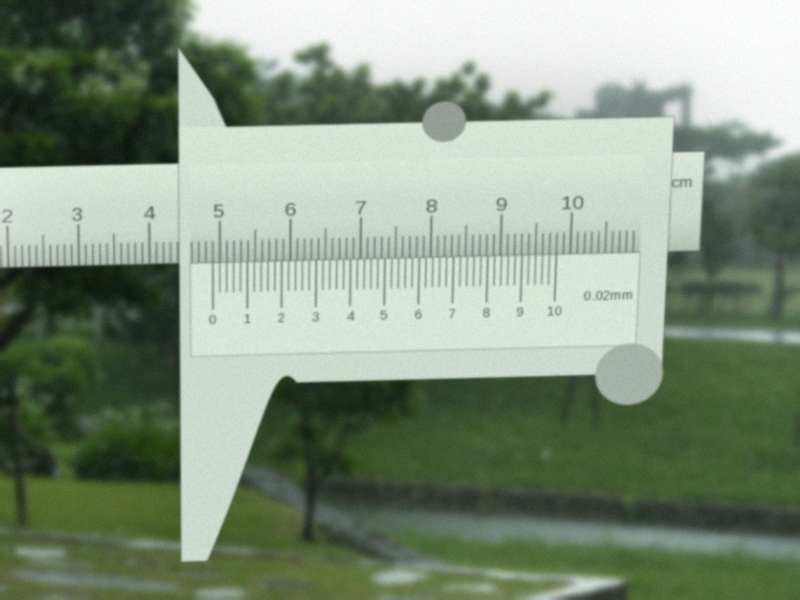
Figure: 49.0 mm
